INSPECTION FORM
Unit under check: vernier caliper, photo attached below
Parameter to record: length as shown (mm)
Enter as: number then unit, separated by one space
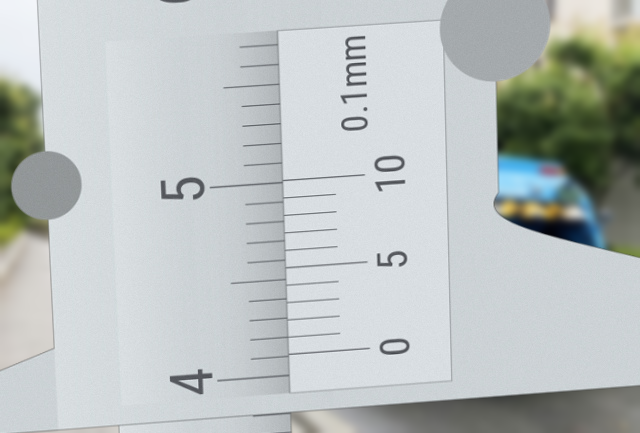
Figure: 41.1 mm
